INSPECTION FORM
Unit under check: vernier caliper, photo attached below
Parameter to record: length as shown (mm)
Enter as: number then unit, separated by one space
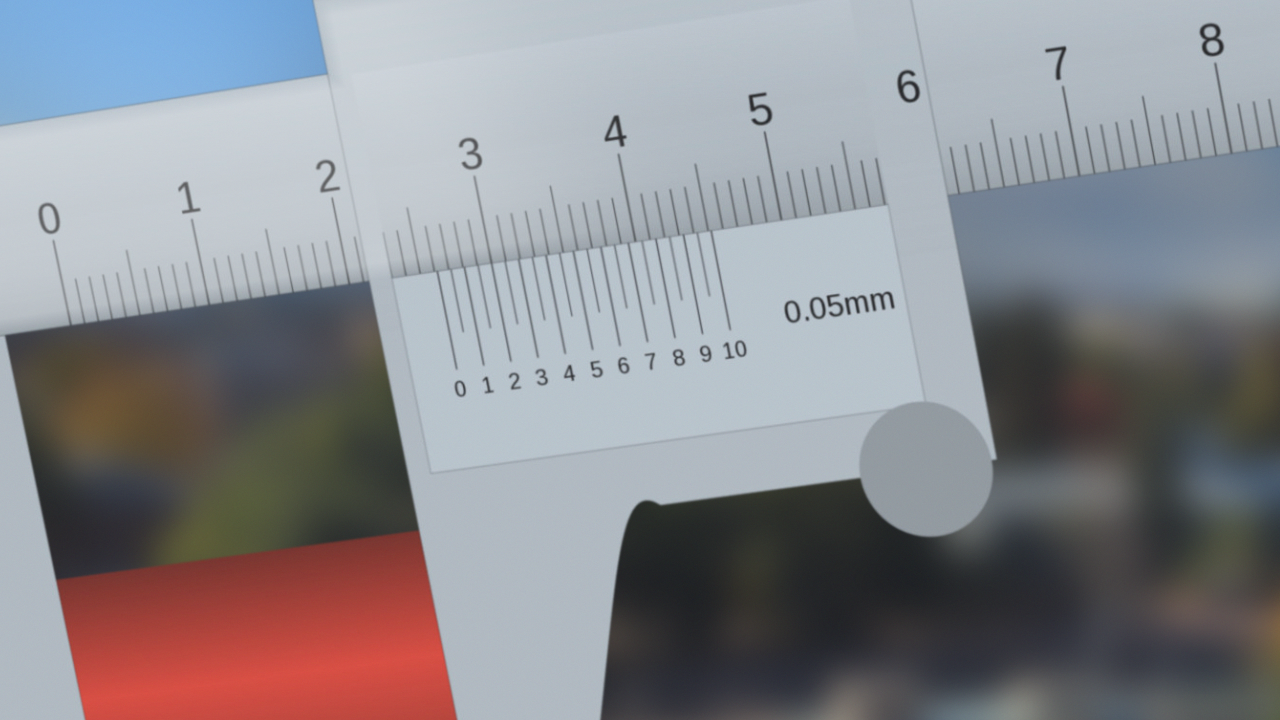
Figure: 26.2 mm
